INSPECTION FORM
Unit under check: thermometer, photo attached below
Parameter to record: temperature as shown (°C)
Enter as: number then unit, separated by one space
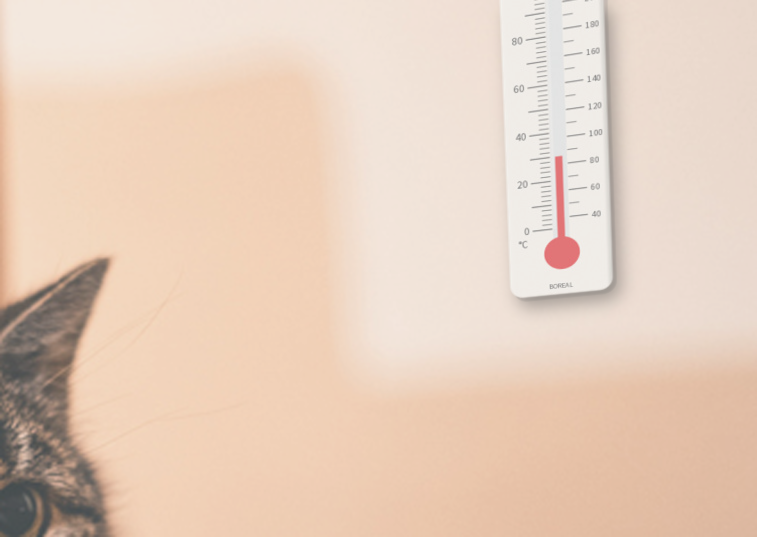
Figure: 30 °C
